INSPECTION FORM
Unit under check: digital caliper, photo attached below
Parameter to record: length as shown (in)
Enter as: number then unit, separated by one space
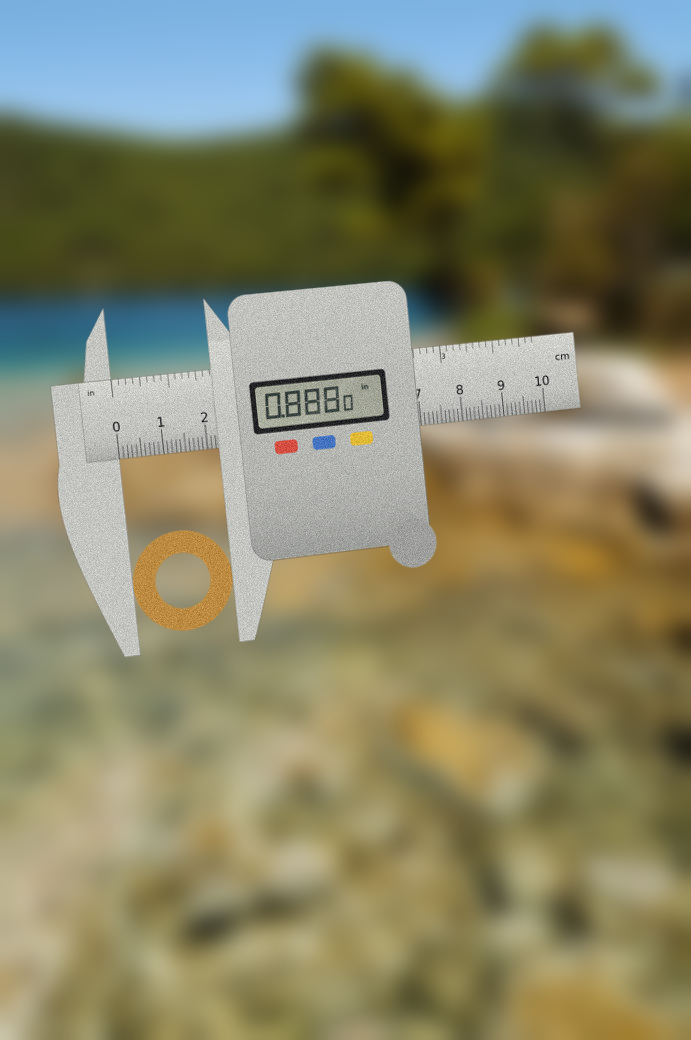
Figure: 0.8880 in
